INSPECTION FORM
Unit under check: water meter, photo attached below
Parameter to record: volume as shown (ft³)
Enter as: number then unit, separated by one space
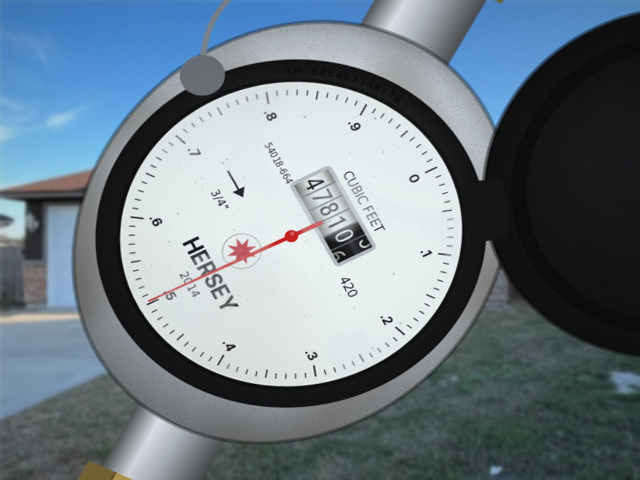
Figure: 478105.50 ft³
